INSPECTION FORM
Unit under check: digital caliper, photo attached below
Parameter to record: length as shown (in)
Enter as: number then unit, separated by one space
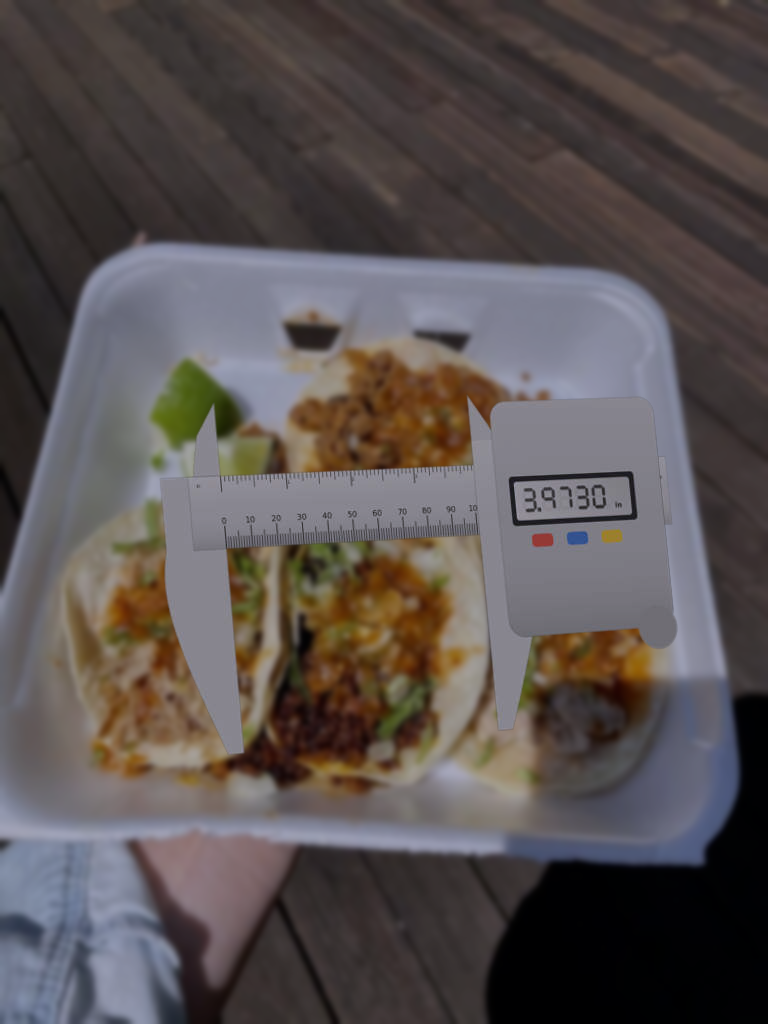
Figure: 3.9730 in
